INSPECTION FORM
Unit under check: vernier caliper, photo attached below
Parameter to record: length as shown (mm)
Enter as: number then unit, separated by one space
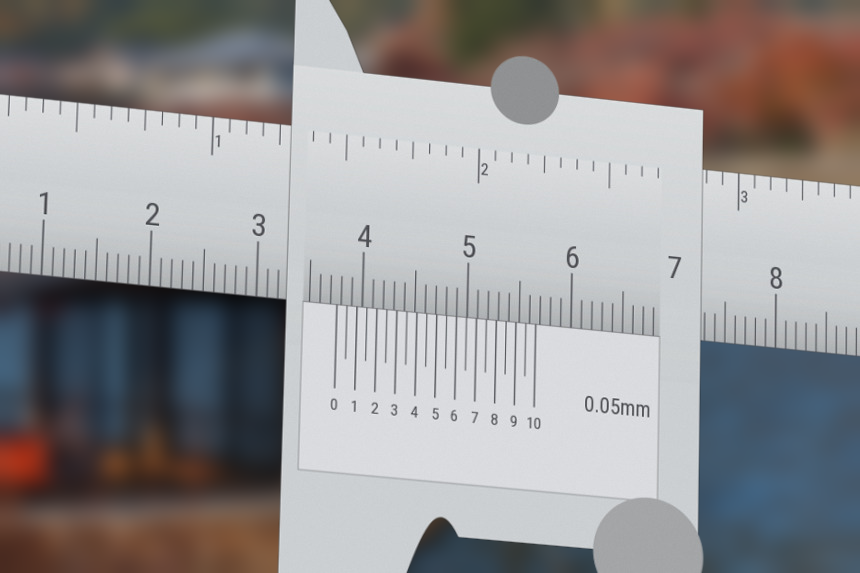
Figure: 37.6 mm
